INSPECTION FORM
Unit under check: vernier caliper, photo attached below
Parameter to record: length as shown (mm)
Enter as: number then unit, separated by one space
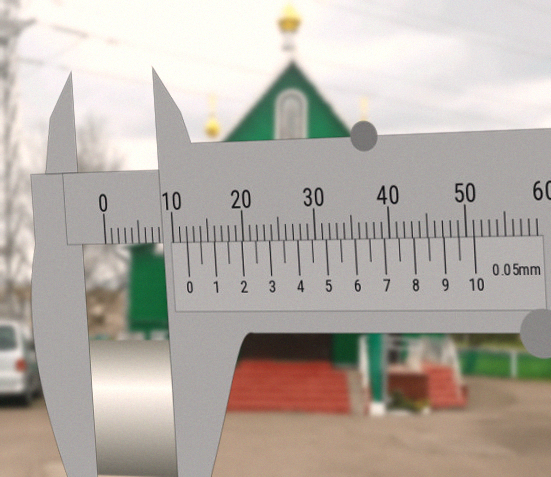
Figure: 12.0 mm
